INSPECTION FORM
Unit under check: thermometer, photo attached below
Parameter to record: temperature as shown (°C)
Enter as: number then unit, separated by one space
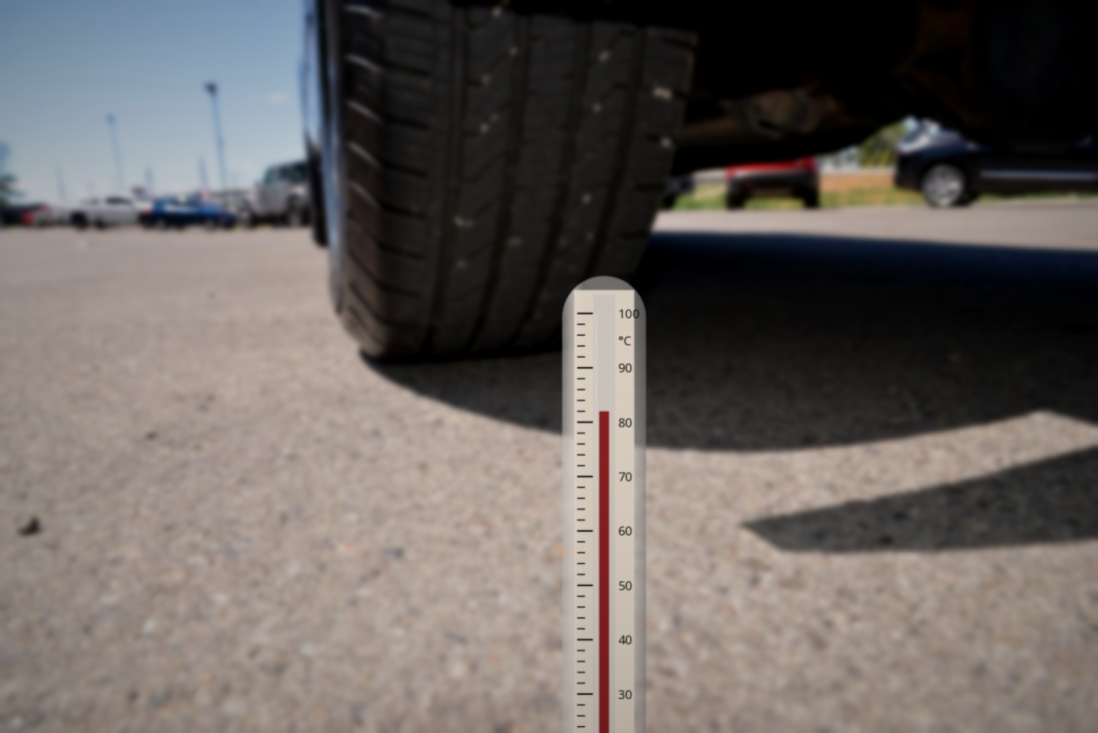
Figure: 82 °C
